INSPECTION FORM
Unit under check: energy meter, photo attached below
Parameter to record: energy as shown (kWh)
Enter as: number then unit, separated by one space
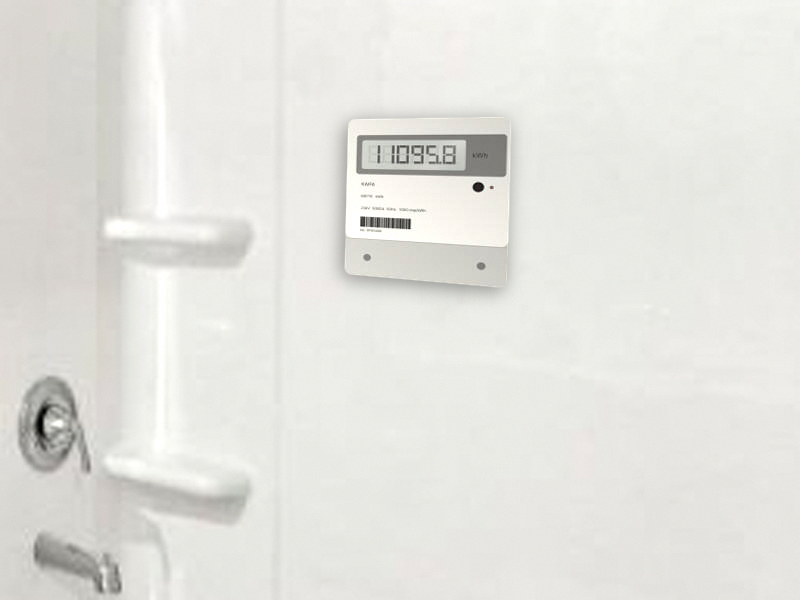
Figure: 11095.8 kWh
